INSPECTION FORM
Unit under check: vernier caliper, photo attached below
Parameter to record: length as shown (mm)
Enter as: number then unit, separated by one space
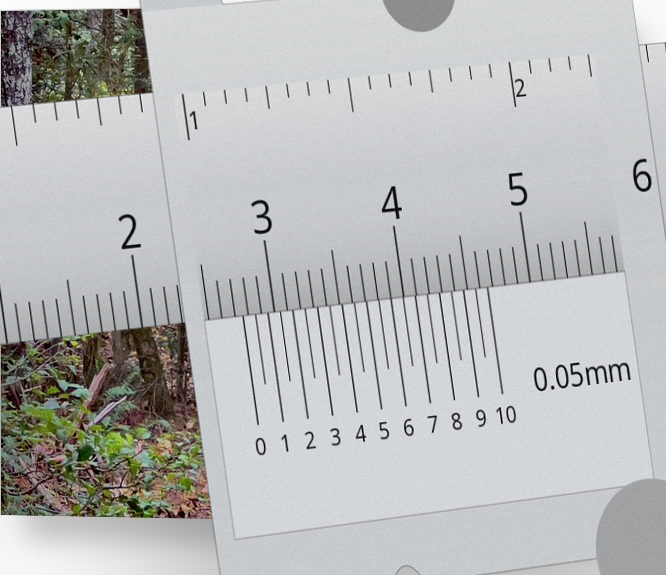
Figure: 27.6 mm
